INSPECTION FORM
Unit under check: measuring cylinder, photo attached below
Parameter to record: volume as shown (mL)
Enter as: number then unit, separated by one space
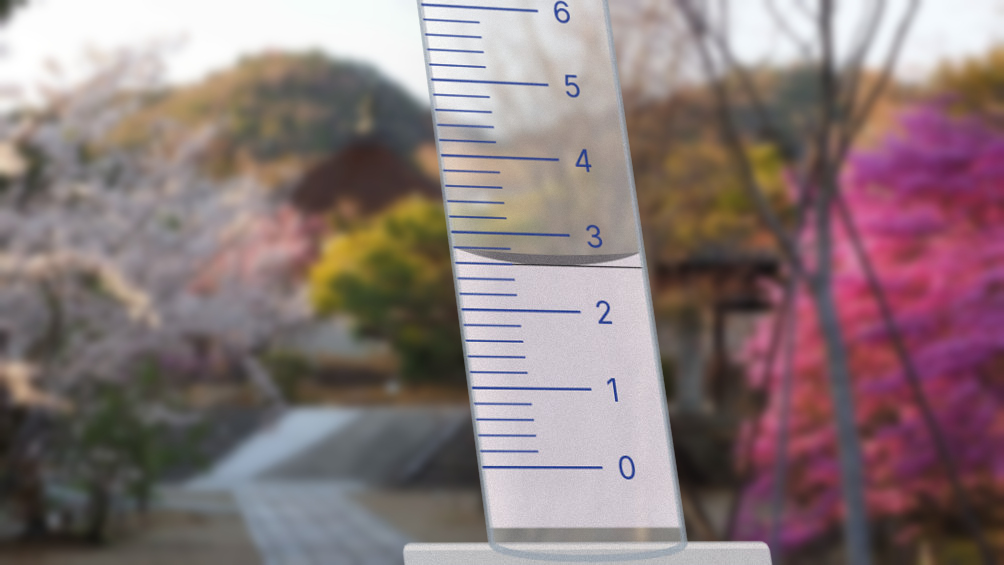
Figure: 2.6 mL
